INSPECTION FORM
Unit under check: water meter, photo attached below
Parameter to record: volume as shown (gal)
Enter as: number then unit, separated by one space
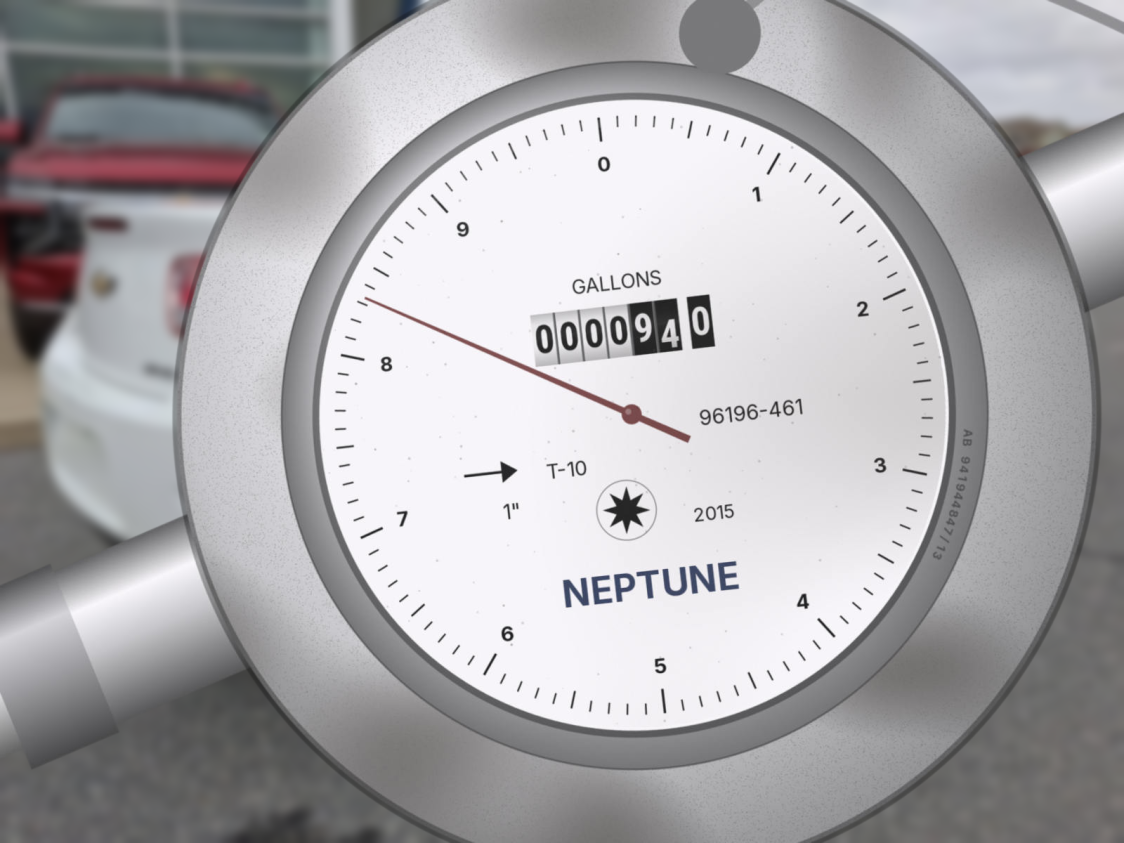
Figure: 938.3 gal
